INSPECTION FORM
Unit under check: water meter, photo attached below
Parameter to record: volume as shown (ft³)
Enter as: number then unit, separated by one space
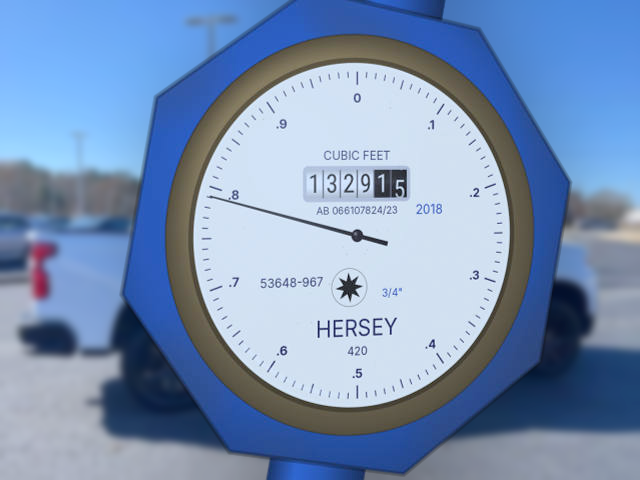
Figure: 132914.79 ft³
